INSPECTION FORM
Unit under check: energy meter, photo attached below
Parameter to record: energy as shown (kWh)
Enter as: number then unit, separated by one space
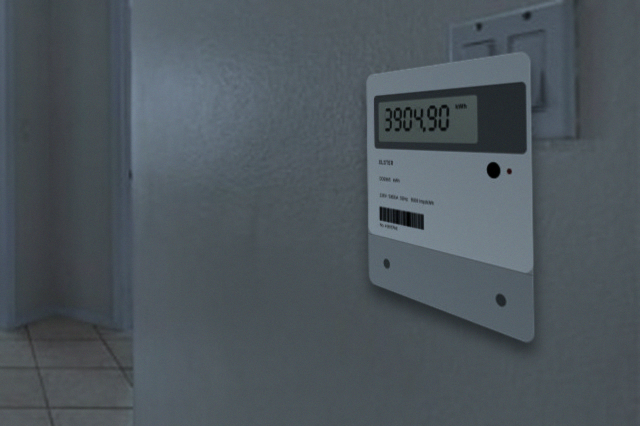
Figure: 3904.90 kWh
